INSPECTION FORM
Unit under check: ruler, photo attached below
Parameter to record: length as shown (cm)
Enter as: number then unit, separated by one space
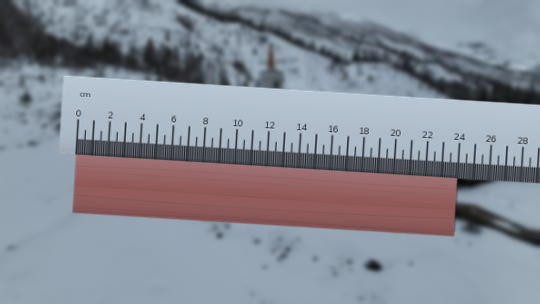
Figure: 24 cm
